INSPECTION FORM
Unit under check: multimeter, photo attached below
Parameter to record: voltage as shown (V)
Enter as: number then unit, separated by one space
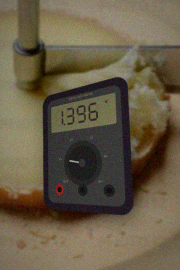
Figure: 1.396 V
